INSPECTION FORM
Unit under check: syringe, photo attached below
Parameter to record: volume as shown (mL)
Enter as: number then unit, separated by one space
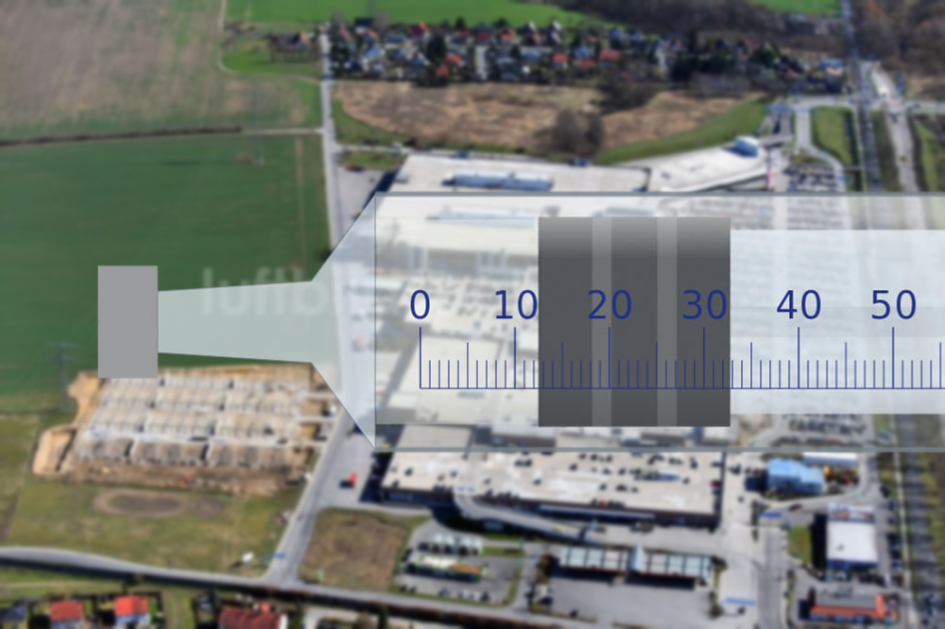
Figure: 12.5 mL
